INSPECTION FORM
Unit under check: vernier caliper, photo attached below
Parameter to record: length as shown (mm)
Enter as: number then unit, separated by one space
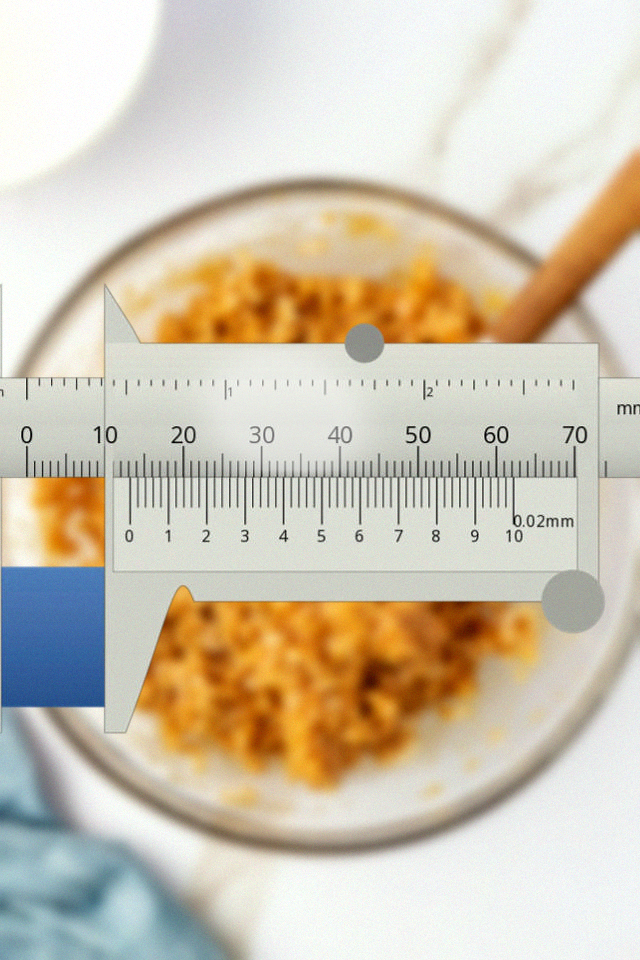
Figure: 13.2 mm
